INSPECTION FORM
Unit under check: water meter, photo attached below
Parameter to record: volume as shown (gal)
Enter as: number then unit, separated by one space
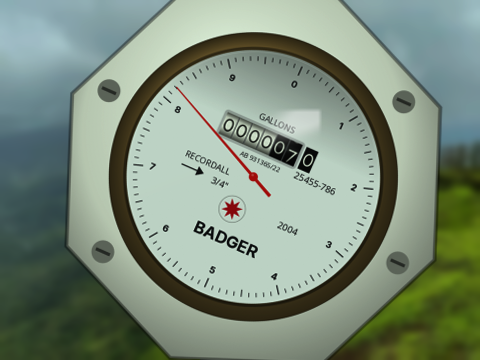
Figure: 68.2 gal
